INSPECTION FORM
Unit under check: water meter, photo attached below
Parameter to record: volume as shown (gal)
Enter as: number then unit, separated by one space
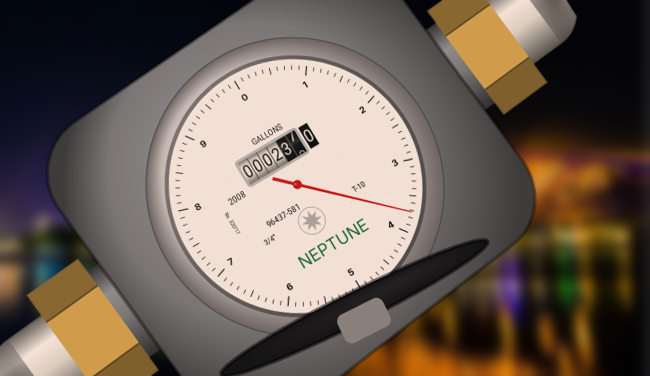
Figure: 2373.7 gal
